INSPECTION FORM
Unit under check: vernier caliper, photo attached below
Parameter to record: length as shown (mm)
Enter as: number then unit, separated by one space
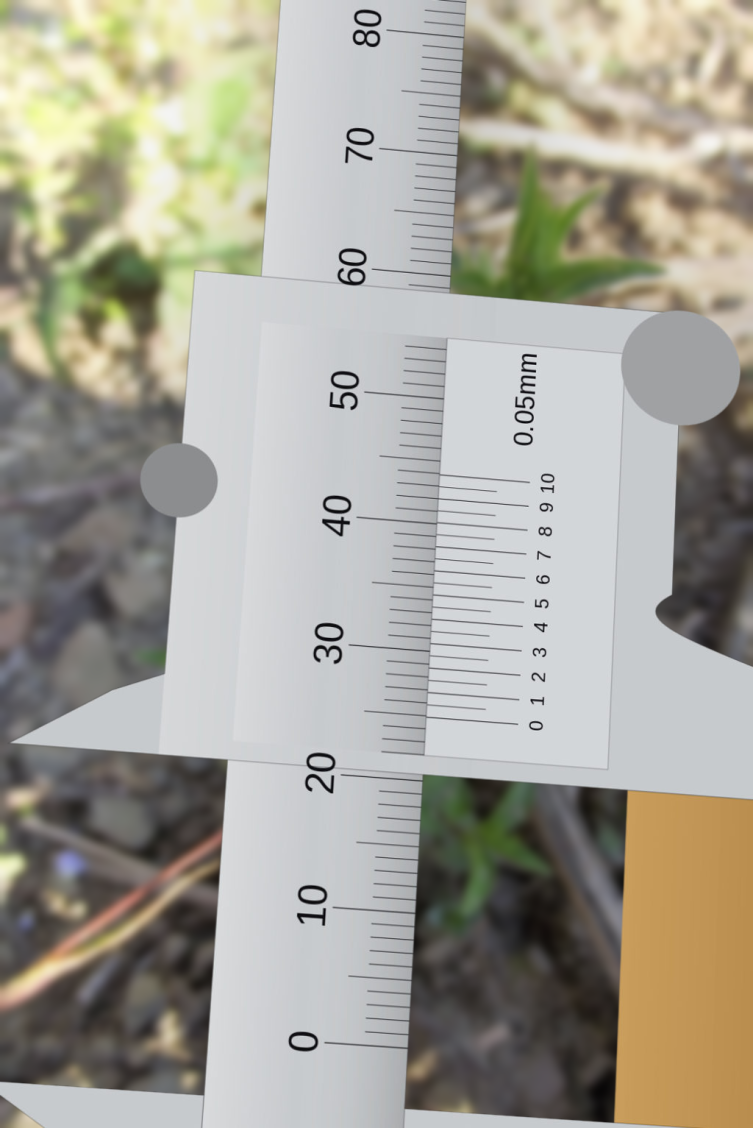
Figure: 24.9 mm
